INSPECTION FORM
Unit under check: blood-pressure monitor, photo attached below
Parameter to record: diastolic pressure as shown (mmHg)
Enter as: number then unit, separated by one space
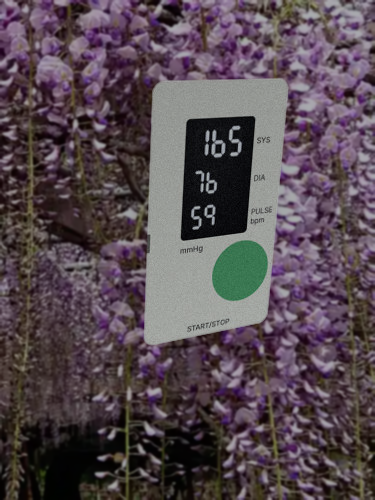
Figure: 76 mmHg
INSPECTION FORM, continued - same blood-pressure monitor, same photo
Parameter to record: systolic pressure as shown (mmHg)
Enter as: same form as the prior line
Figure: 165 mmHg
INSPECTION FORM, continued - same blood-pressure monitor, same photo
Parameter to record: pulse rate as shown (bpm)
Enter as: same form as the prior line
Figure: 59 bpm
